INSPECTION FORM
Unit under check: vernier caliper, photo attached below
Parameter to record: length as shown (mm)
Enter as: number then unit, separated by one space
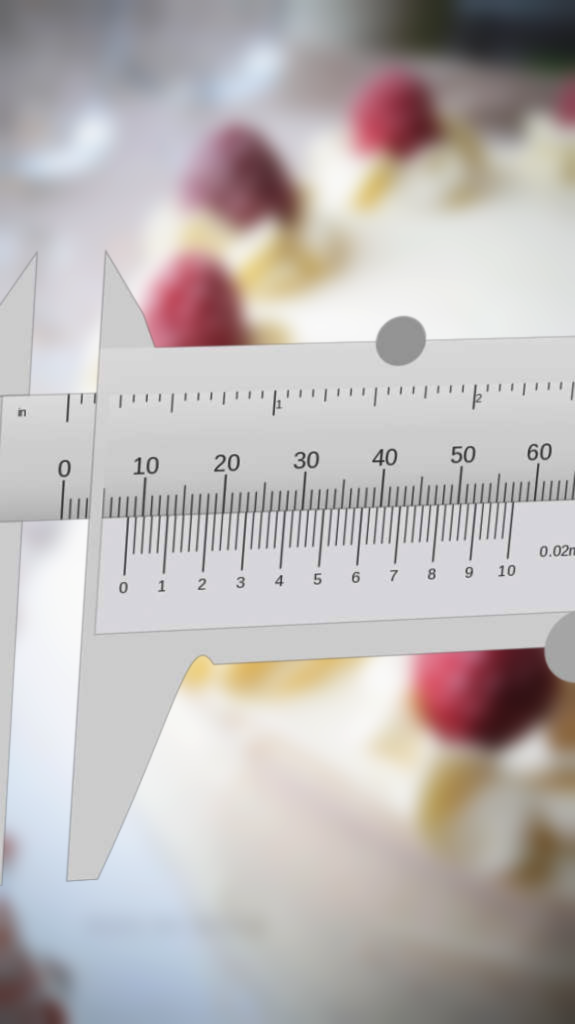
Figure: 8.2 mm
